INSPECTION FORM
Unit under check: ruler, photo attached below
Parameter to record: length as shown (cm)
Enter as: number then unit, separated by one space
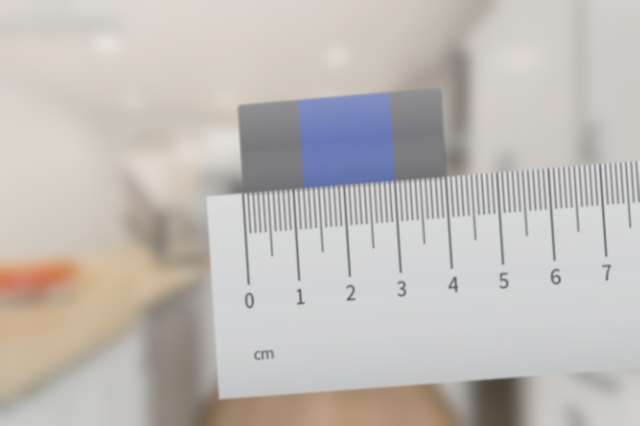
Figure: 4 cm
